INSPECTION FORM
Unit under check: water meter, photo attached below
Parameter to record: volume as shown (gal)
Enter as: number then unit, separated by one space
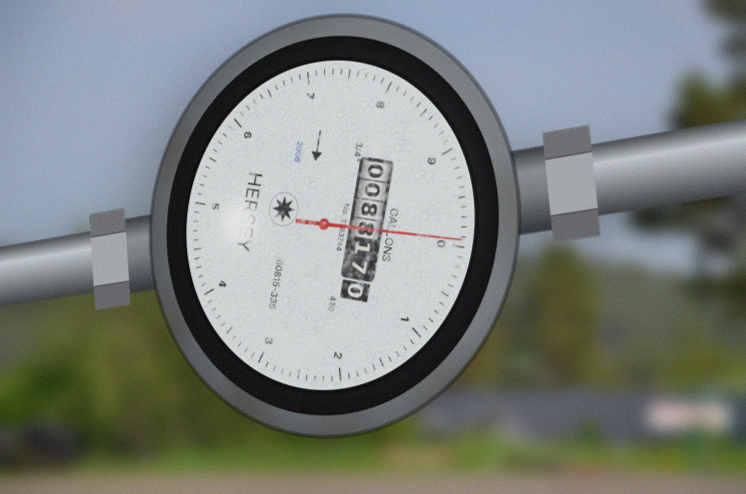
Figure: 88169.9 gal
